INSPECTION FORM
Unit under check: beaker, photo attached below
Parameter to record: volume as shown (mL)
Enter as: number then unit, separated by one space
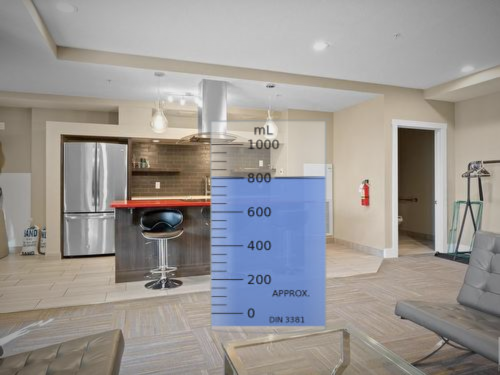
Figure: 800 mL
